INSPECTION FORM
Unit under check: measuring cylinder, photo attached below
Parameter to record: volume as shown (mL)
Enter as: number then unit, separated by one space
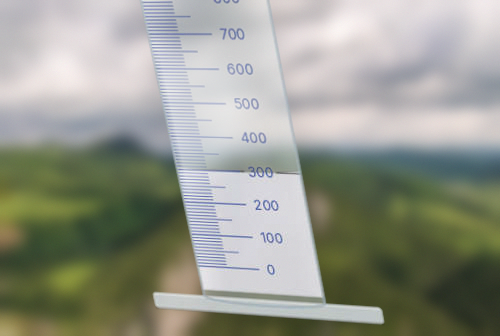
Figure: 300 mL
